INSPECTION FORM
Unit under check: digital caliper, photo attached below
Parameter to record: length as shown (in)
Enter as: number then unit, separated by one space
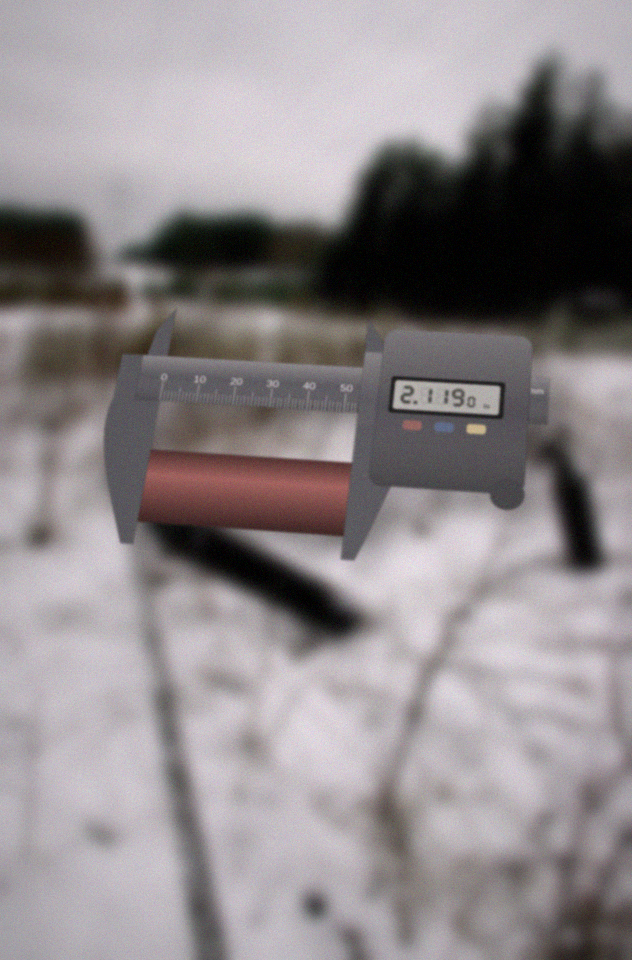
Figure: 2.1190 in
